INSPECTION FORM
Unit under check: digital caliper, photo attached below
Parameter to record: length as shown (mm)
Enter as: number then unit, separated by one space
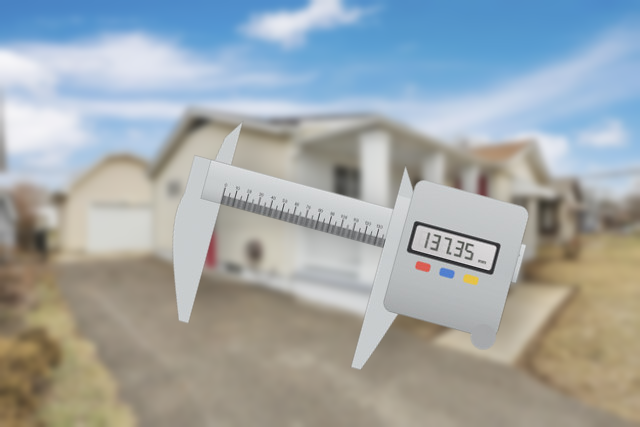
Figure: 137.35 mm
